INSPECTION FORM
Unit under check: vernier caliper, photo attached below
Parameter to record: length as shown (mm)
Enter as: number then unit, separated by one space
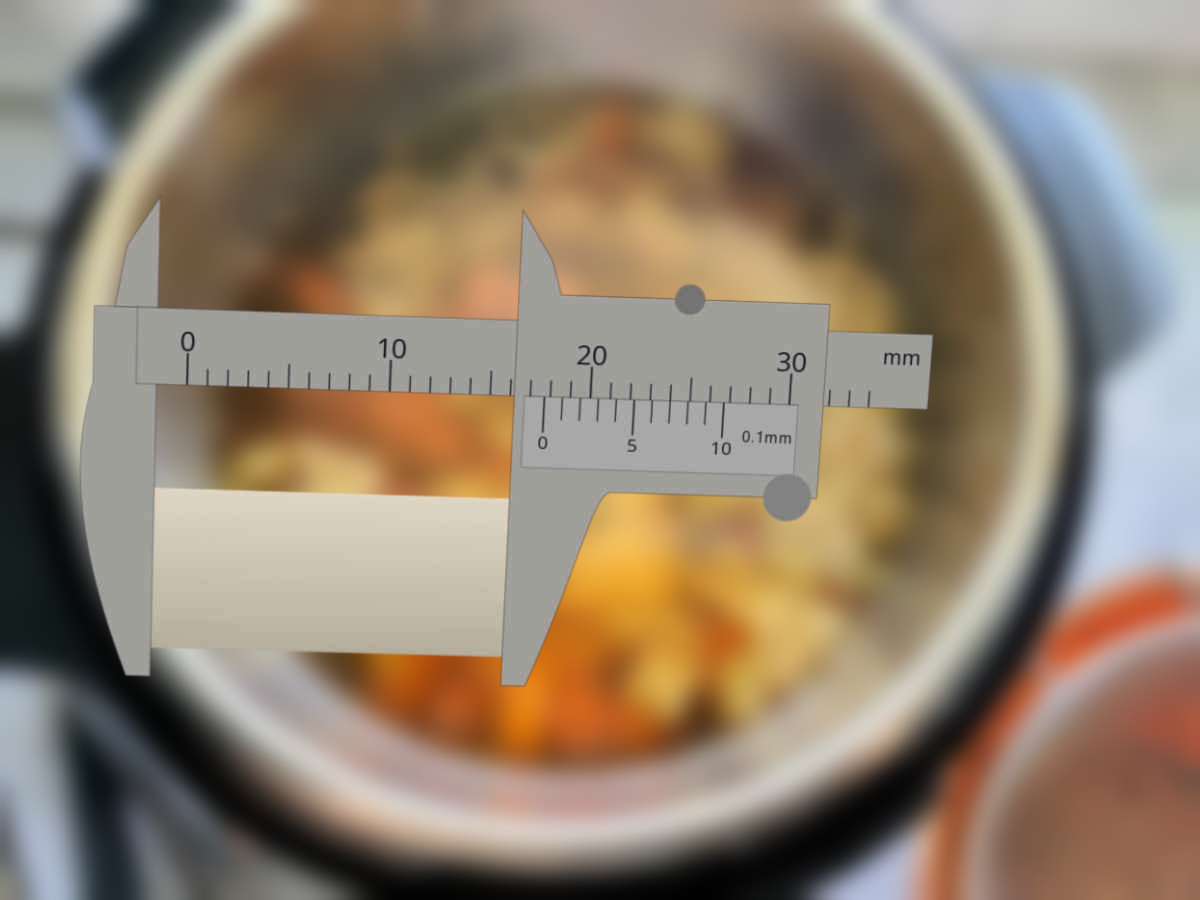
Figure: 17.7 mm
